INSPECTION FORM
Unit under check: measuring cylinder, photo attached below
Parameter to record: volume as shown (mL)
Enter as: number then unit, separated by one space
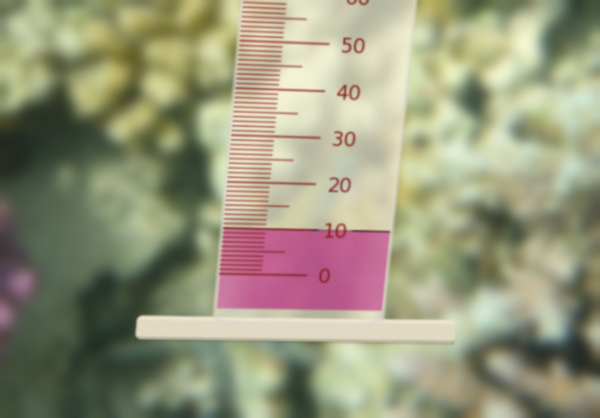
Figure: 10 mL
